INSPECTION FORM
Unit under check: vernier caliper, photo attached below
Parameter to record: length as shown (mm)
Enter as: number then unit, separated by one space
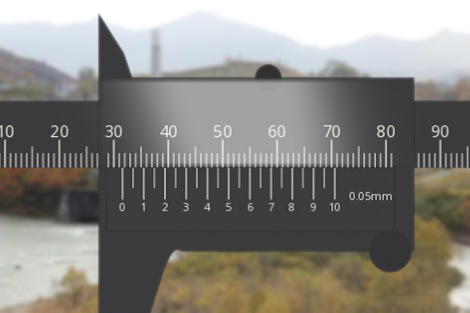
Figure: 31.6 mm
